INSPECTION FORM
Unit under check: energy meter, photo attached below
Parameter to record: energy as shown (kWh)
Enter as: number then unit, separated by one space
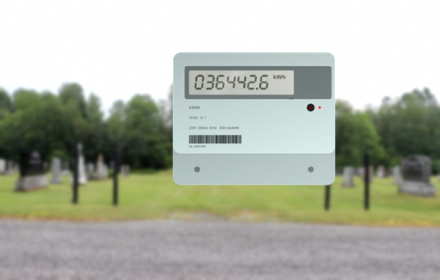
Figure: 36442.6 kWh
